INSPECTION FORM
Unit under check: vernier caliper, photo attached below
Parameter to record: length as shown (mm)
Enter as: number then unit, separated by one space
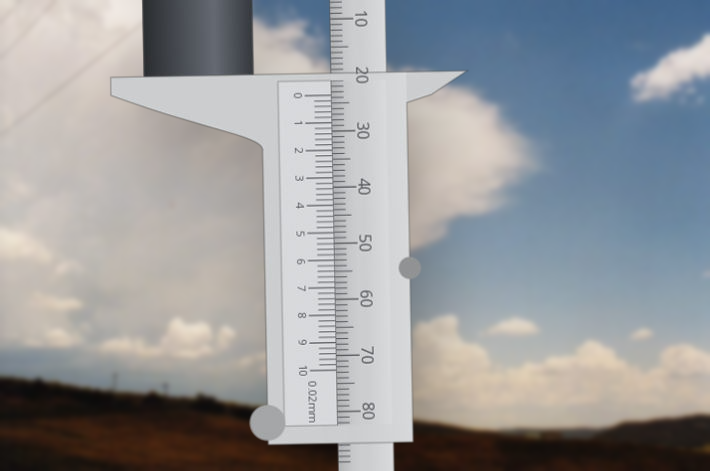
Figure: 23.6 mm
